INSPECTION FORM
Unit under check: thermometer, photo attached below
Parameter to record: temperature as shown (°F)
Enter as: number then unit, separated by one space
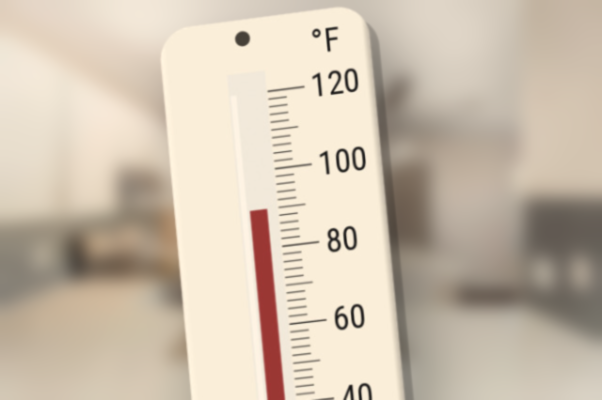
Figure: 90 °F
